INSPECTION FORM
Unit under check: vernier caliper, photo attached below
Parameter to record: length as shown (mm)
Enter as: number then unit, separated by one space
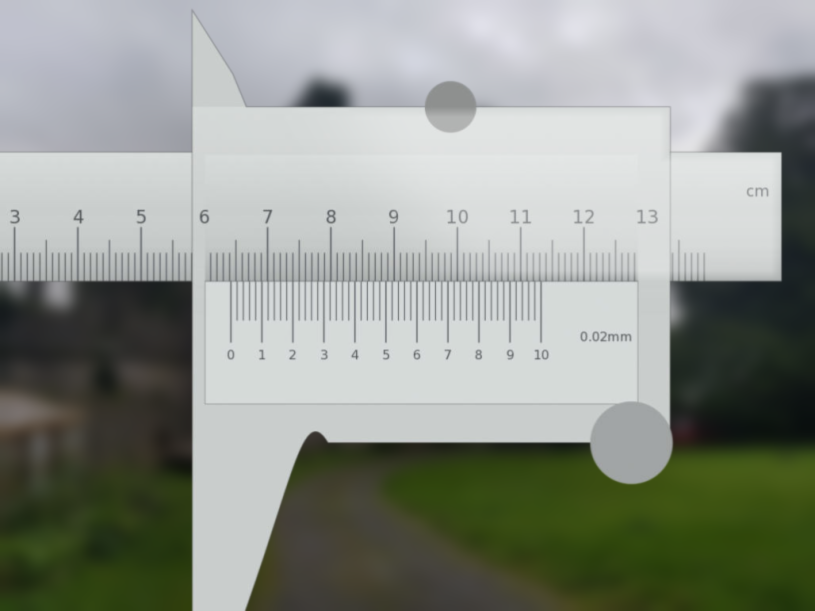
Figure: 64.2 mm
